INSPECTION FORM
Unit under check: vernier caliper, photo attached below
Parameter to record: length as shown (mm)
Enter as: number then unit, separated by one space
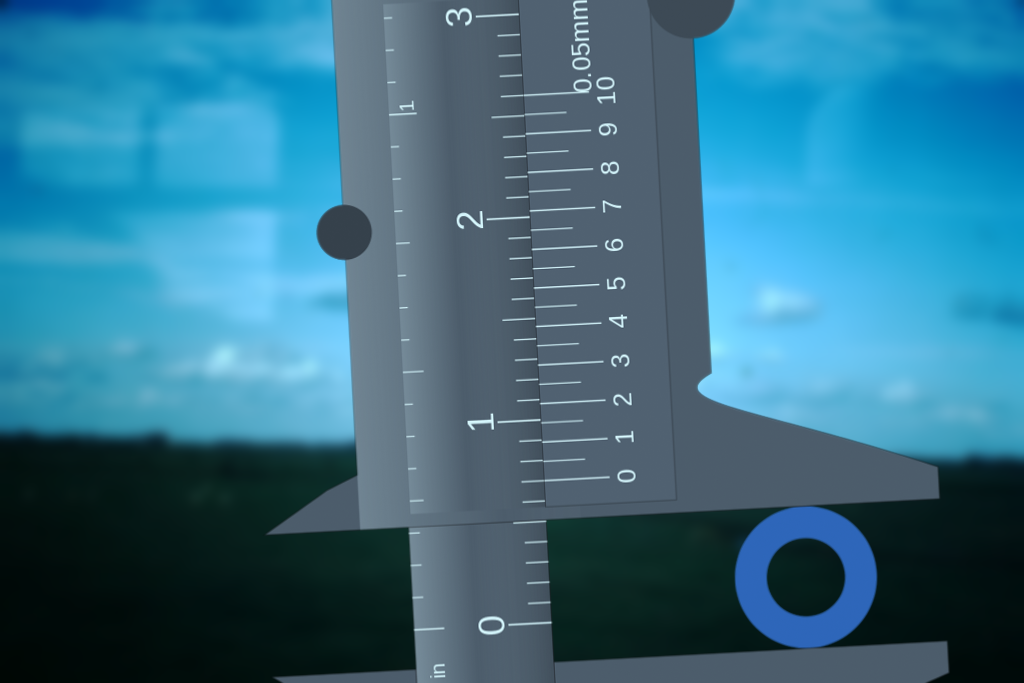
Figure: 7.0 mm
